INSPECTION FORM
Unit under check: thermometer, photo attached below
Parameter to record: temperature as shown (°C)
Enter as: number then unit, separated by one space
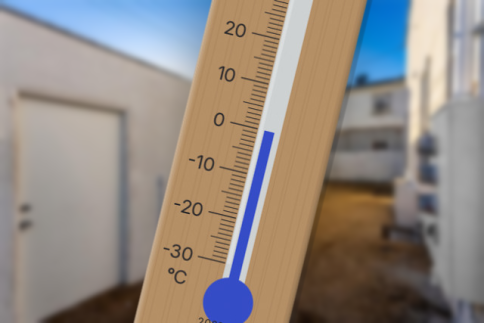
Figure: 0 °C
